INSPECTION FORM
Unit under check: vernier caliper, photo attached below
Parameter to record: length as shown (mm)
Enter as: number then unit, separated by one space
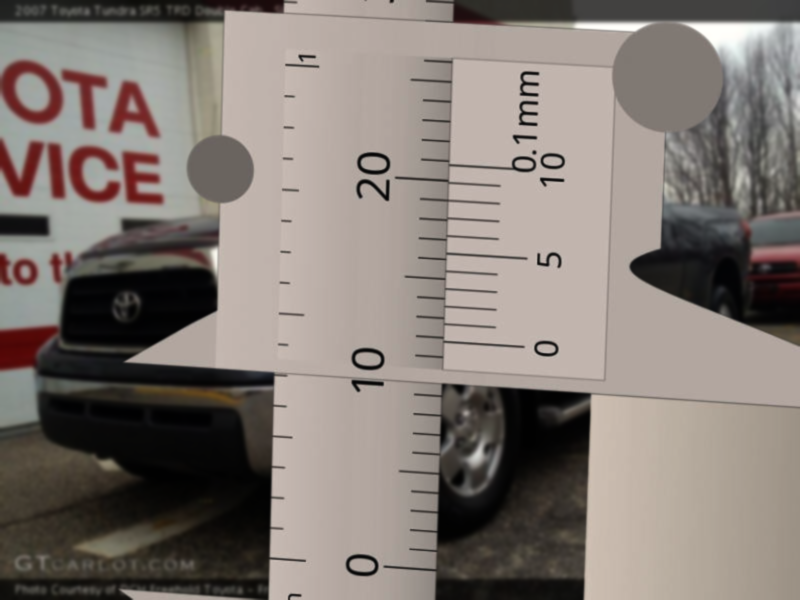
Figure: 11.8 mm
